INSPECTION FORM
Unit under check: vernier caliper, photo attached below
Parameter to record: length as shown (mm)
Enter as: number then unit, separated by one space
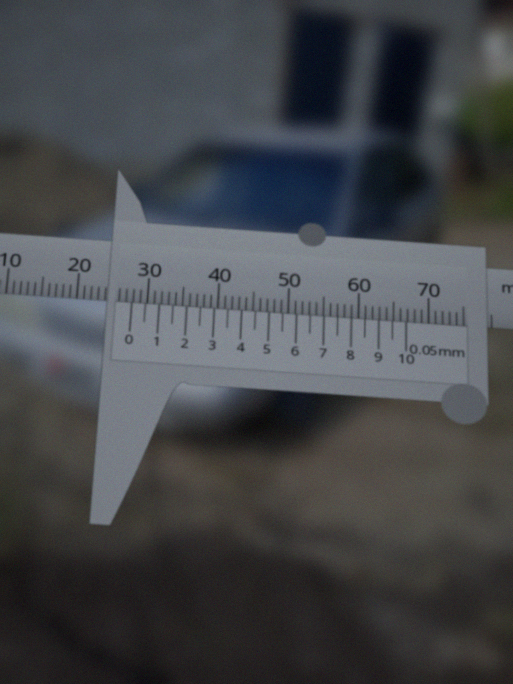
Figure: 27.8 mm
